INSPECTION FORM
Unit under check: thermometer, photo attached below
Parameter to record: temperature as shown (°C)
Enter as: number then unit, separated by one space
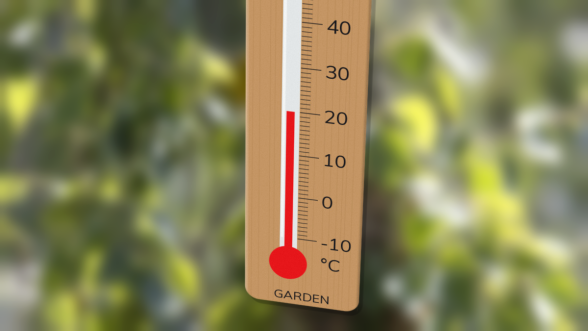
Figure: 20 °C
